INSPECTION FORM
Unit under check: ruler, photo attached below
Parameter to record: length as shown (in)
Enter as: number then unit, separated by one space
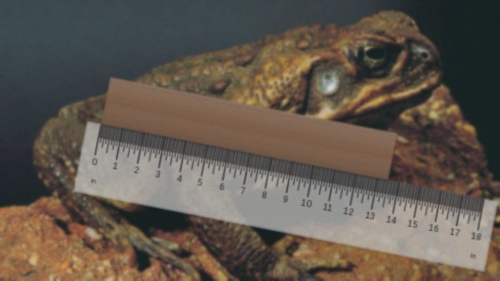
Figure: 13.5 in
